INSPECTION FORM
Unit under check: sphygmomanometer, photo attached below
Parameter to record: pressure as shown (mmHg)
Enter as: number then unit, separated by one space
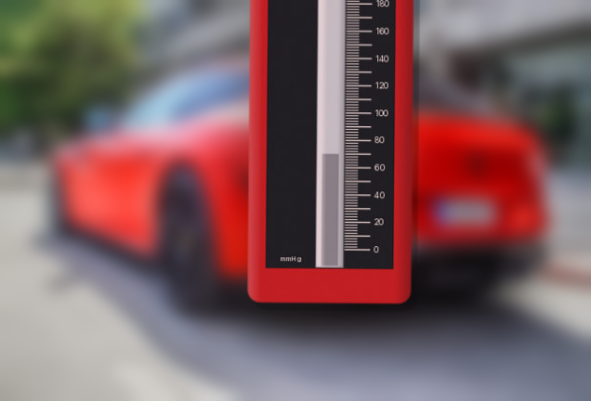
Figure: 70 mmHg
